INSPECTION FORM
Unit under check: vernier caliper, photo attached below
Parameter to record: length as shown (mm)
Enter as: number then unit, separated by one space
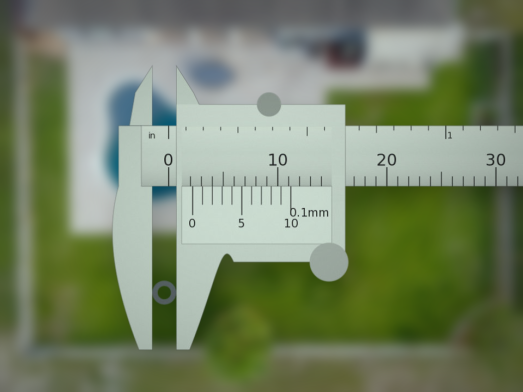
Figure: 2.2 mm
